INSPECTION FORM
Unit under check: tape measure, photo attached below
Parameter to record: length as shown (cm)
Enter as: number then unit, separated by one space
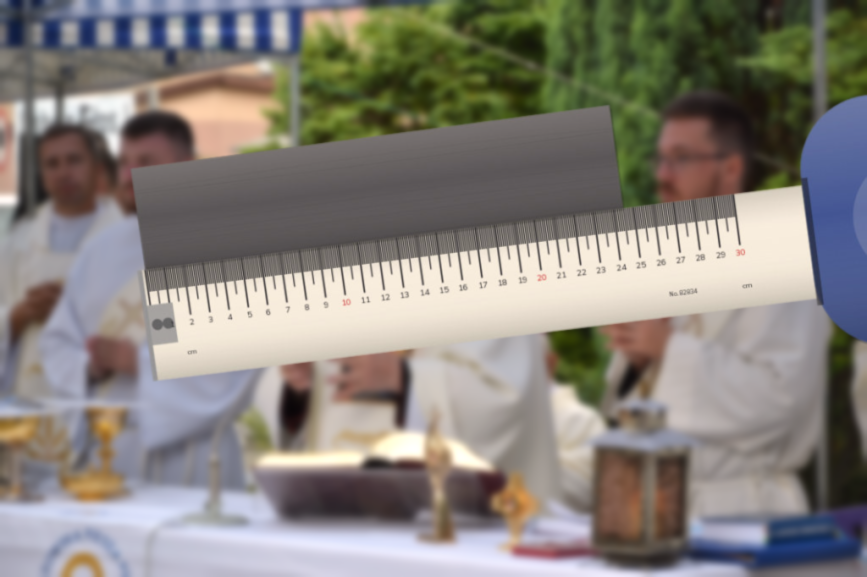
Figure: 24.5 cm
